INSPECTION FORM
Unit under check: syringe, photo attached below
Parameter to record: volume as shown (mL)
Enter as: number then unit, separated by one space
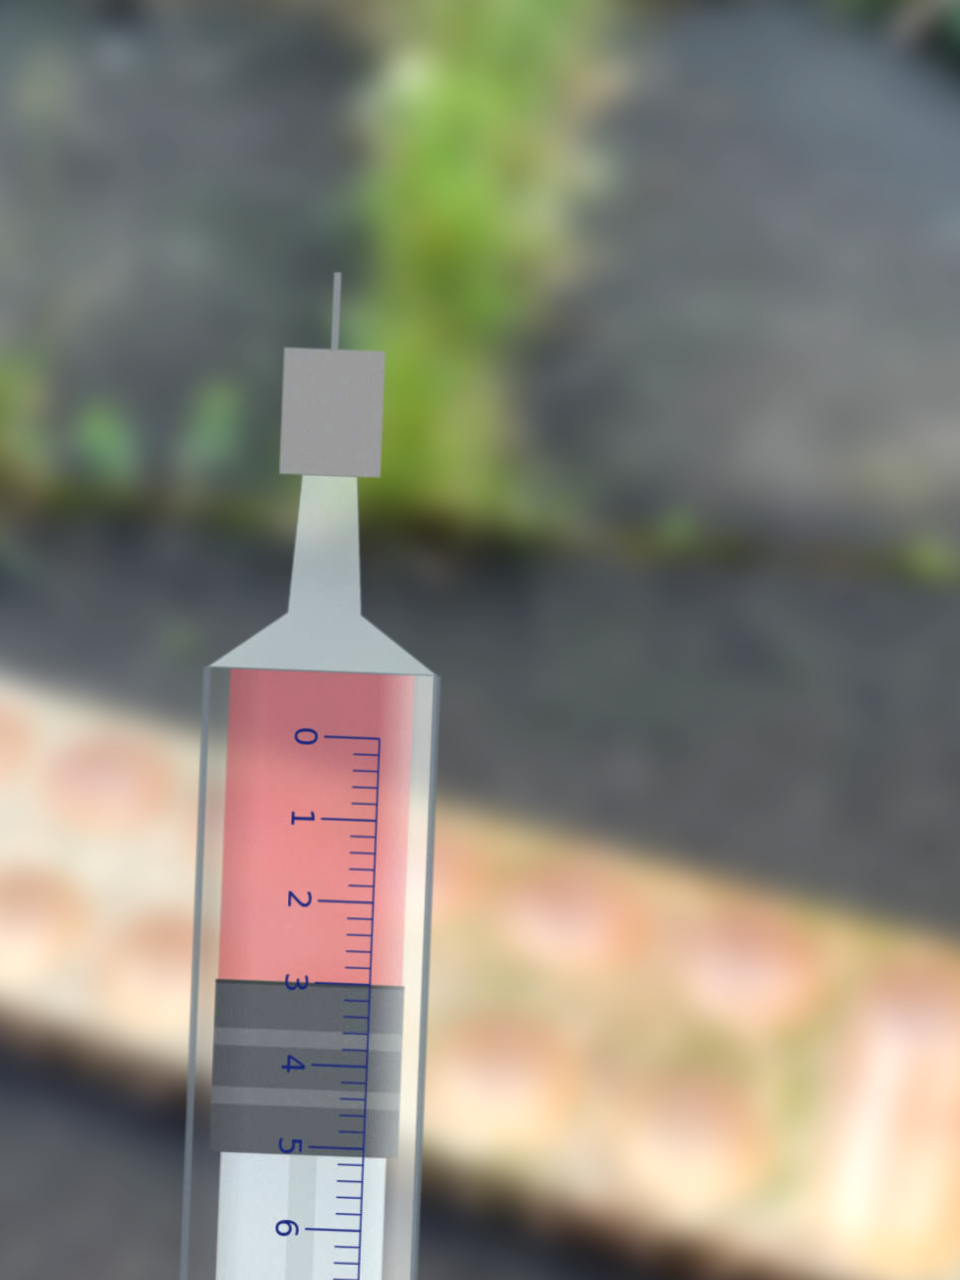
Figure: 3 mL
